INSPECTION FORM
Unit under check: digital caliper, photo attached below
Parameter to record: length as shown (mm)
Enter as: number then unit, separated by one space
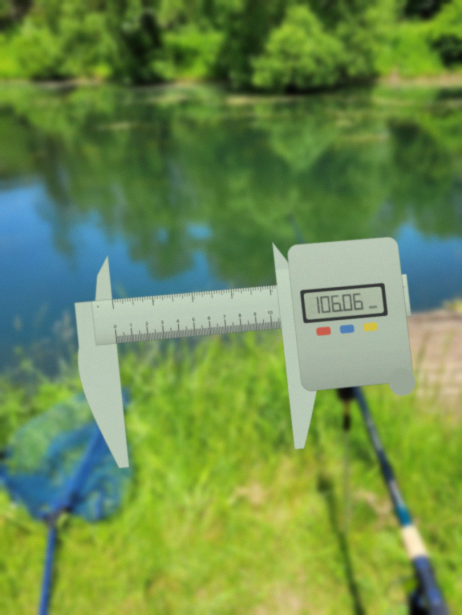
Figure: 106.06 mm
